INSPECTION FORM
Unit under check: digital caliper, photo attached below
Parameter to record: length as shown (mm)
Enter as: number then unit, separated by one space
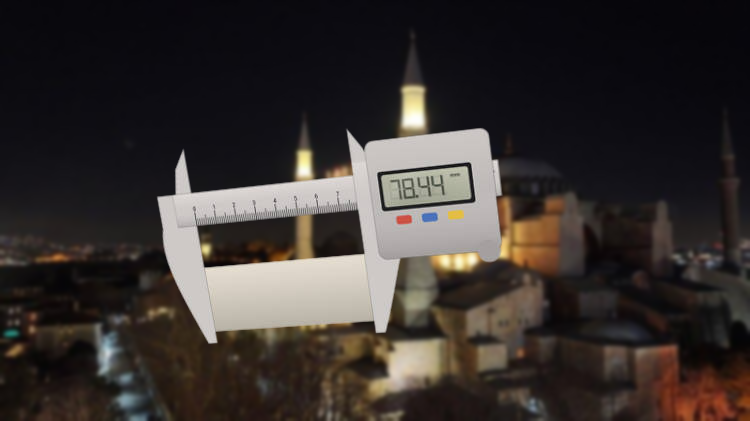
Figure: 78.44 mm
